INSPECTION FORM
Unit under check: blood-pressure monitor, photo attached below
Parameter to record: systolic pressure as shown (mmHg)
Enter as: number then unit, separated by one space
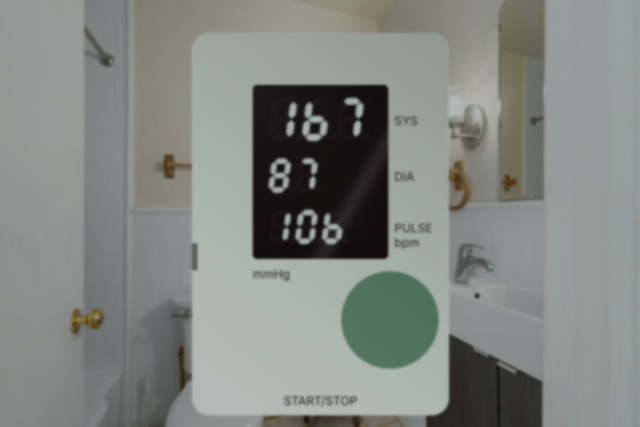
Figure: 167 mmHg
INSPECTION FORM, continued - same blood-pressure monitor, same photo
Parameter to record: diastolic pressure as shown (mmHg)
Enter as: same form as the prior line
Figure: 87 mmHg
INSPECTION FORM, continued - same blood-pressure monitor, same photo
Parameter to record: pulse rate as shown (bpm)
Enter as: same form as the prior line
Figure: 106 bpm
